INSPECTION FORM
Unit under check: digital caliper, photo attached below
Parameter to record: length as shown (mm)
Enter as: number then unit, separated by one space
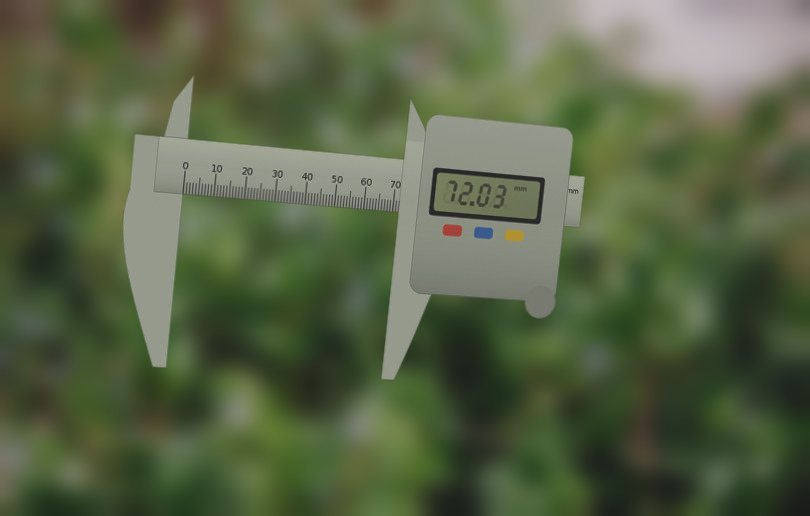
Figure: 72.03 mm
